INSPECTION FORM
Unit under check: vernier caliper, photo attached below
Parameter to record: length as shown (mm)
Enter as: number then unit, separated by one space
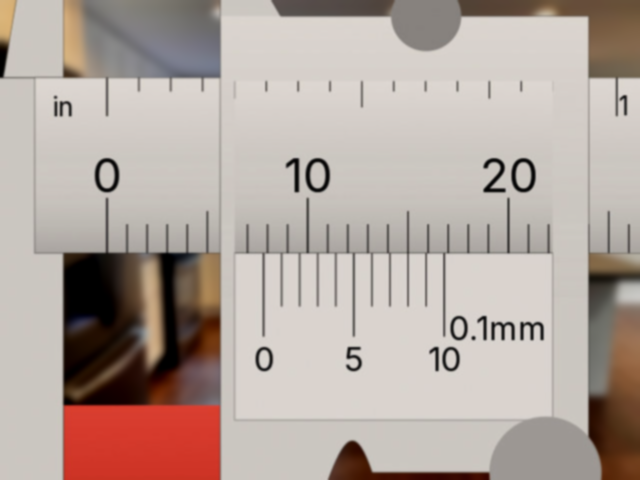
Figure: 7.8 mm
